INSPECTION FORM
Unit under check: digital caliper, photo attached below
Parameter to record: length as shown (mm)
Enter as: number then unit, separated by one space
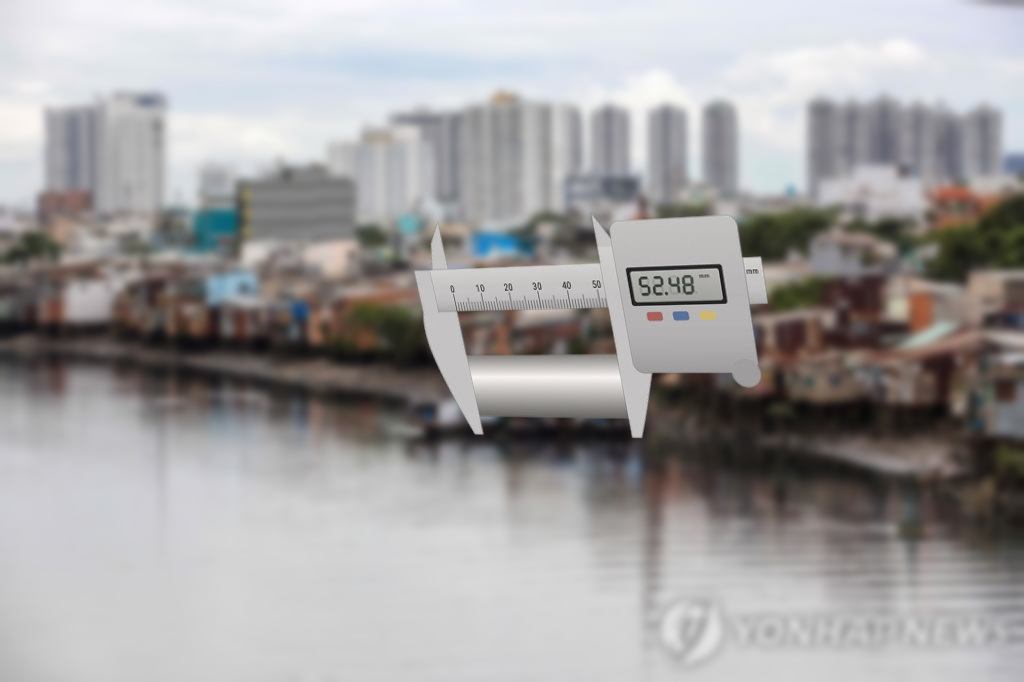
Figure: 52.48 mm
